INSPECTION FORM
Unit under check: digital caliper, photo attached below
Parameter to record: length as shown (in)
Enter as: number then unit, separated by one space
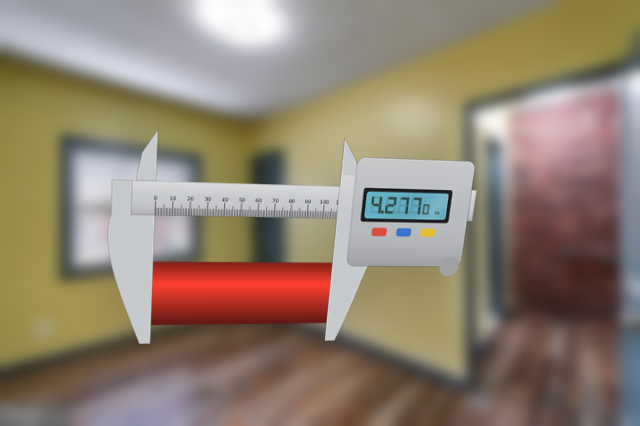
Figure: 4.2770 in
